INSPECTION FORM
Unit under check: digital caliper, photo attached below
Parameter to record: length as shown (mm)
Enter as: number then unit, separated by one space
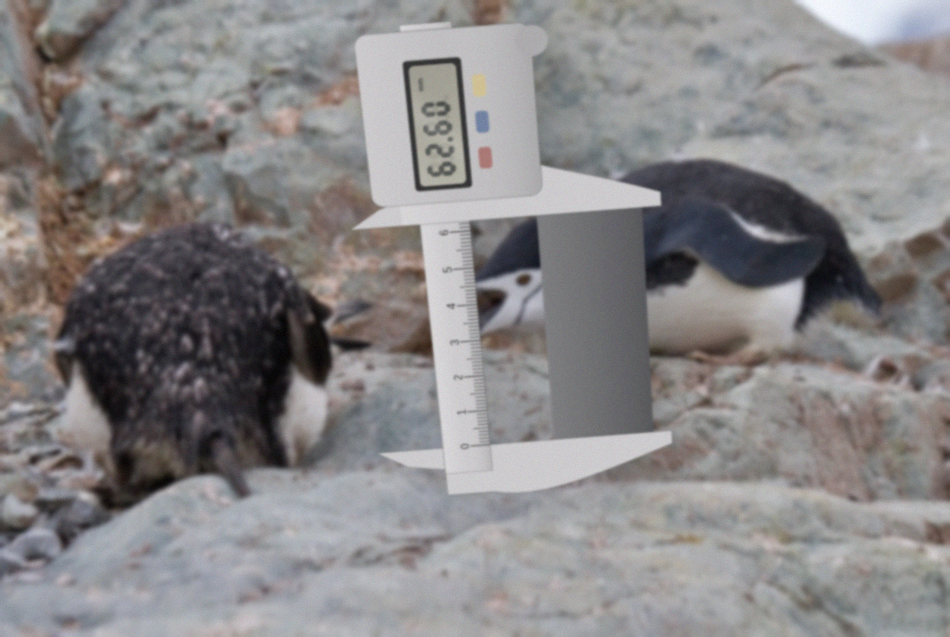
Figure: 62.60 mm
